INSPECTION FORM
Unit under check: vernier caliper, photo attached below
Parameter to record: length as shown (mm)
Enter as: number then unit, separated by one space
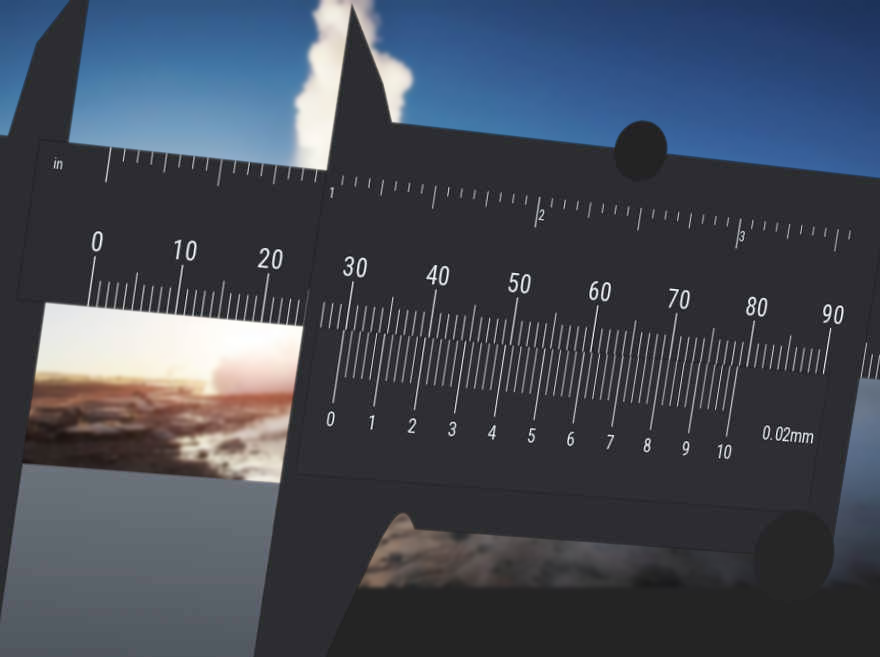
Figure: 29.8 mm
